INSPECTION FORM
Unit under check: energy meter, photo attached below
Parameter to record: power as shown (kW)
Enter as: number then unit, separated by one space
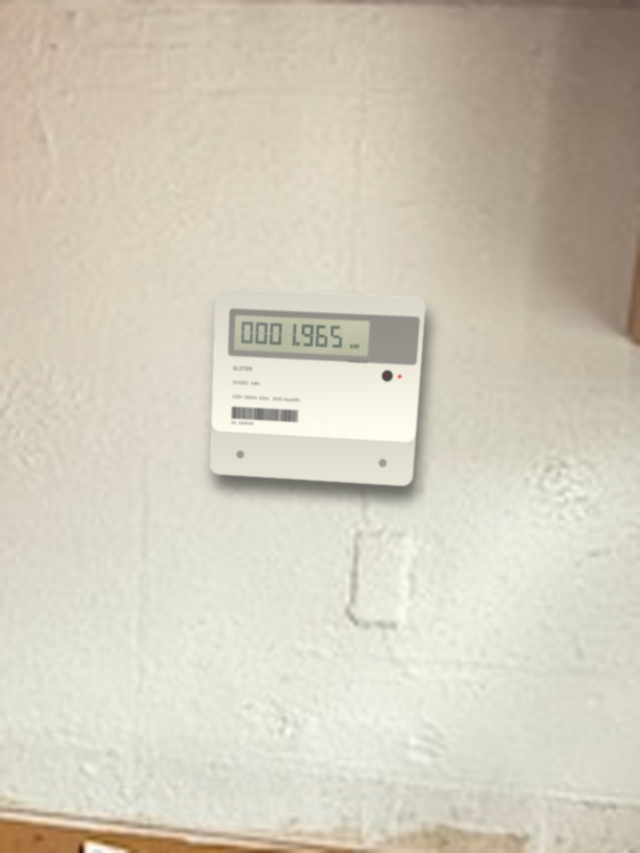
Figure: 1.965 kW
